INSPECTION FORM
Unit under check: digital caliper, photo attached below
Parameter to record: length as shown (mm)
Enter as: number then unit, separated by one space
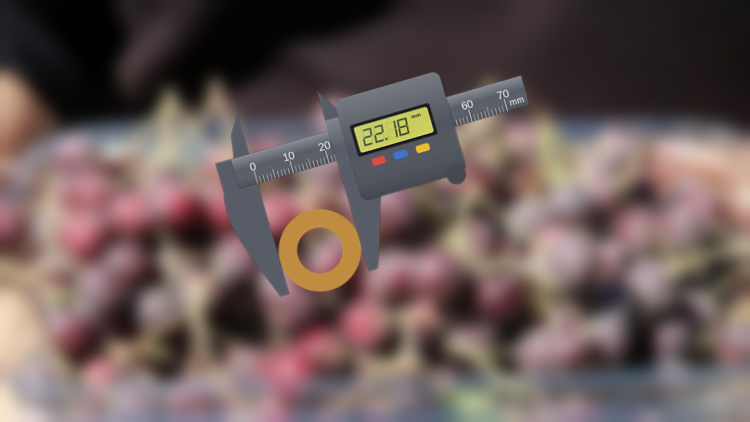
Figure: 22.18 mm
